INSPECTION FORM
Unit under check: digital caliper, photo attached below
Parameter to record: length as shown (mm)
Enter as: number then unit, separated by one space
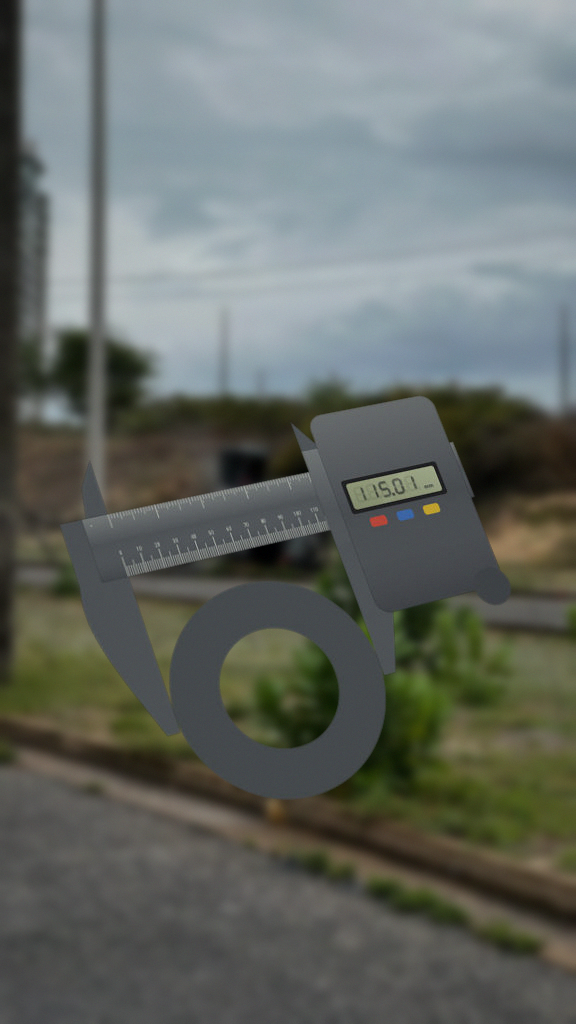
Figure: 115.01 mm
